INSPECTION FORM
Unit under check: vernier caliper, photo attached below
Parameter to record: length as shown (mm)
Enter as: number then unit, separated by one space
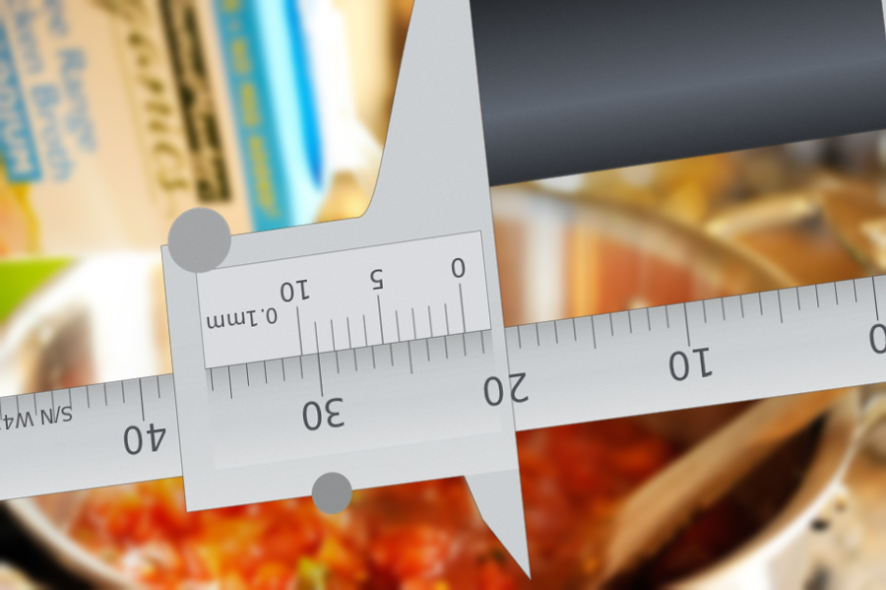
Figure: 21.9 mm
